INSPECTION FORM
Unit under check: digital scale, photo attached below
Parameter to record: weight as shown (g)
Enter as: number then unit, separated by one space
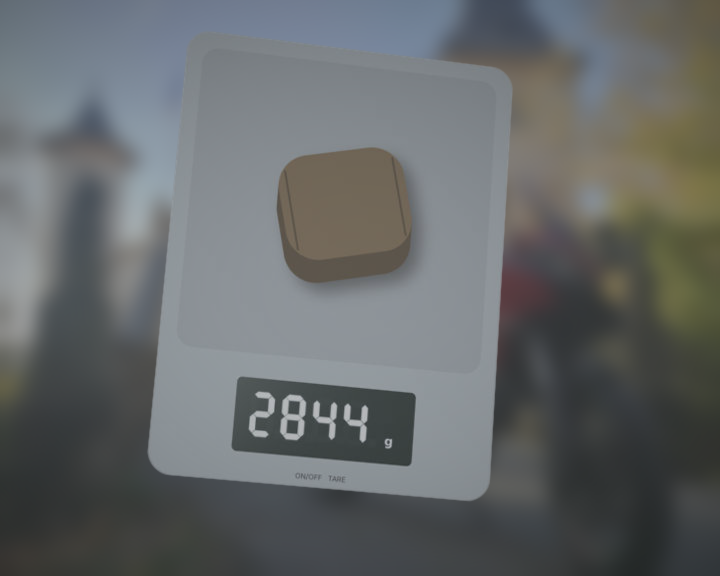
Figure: 2844 g
